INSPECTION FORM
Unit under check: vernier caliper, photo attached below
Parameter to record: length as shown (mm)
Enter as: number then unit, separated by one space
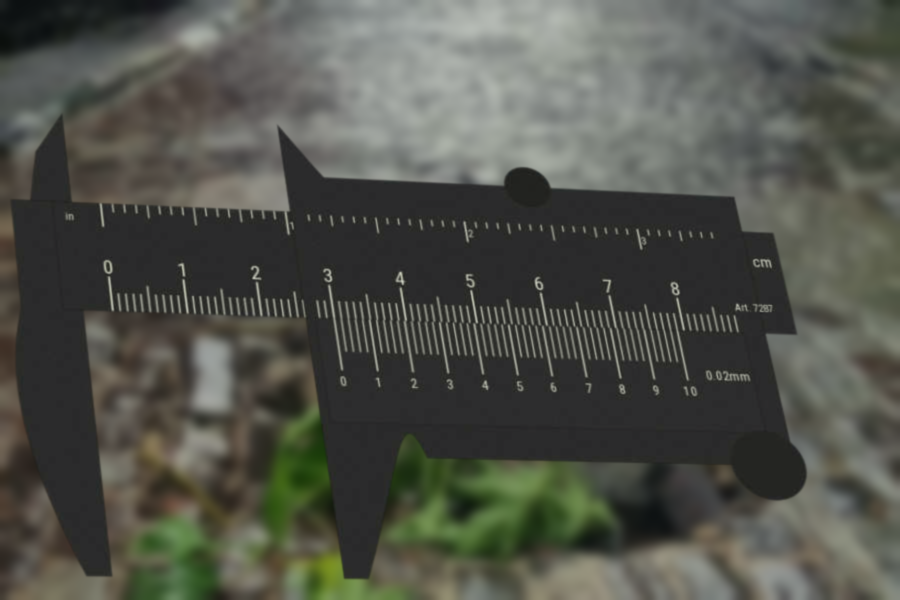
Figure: 30.0 mm
